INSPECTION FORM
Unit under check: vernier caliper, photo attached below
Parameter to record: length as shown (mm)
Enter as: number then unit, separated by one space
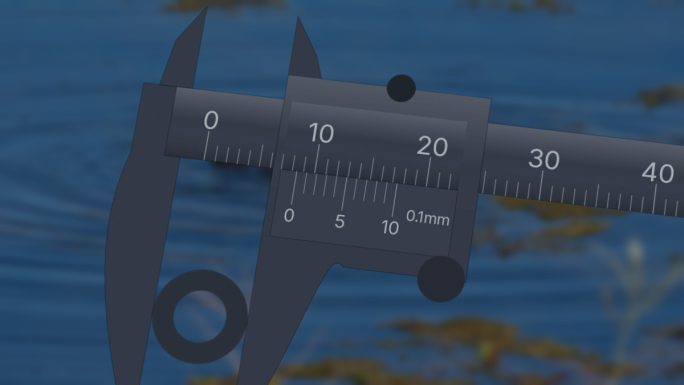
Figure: 8.4 mm
